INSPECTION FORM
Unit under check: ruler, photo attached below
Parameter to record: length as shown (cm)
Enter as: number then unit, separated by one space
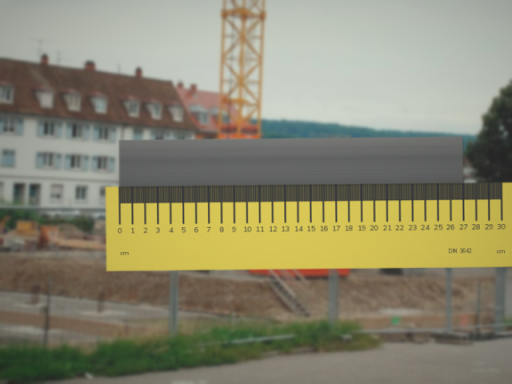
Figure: 27 cm
